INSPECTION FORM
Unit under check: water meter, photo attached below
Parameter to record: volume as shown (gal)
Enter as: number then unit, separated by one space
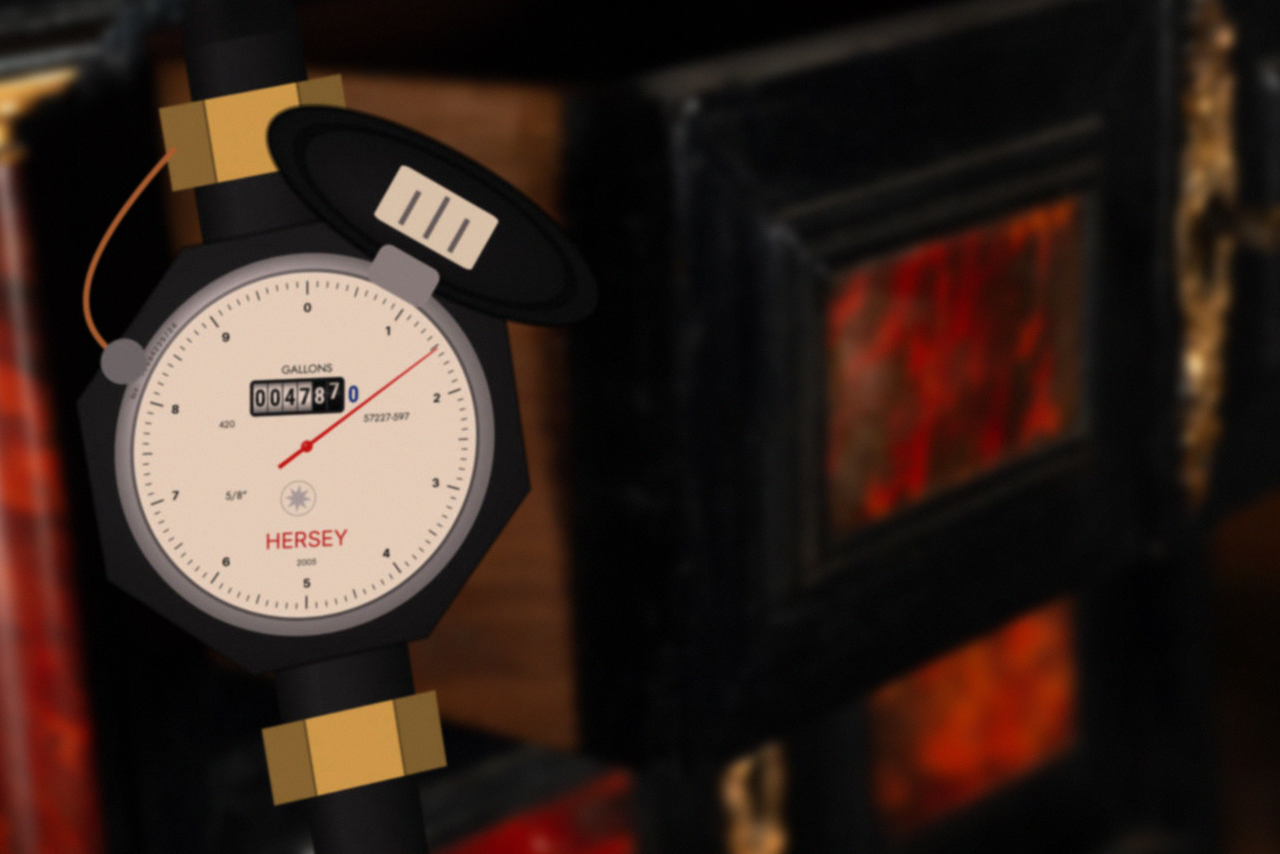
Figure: 47871.5 gal
